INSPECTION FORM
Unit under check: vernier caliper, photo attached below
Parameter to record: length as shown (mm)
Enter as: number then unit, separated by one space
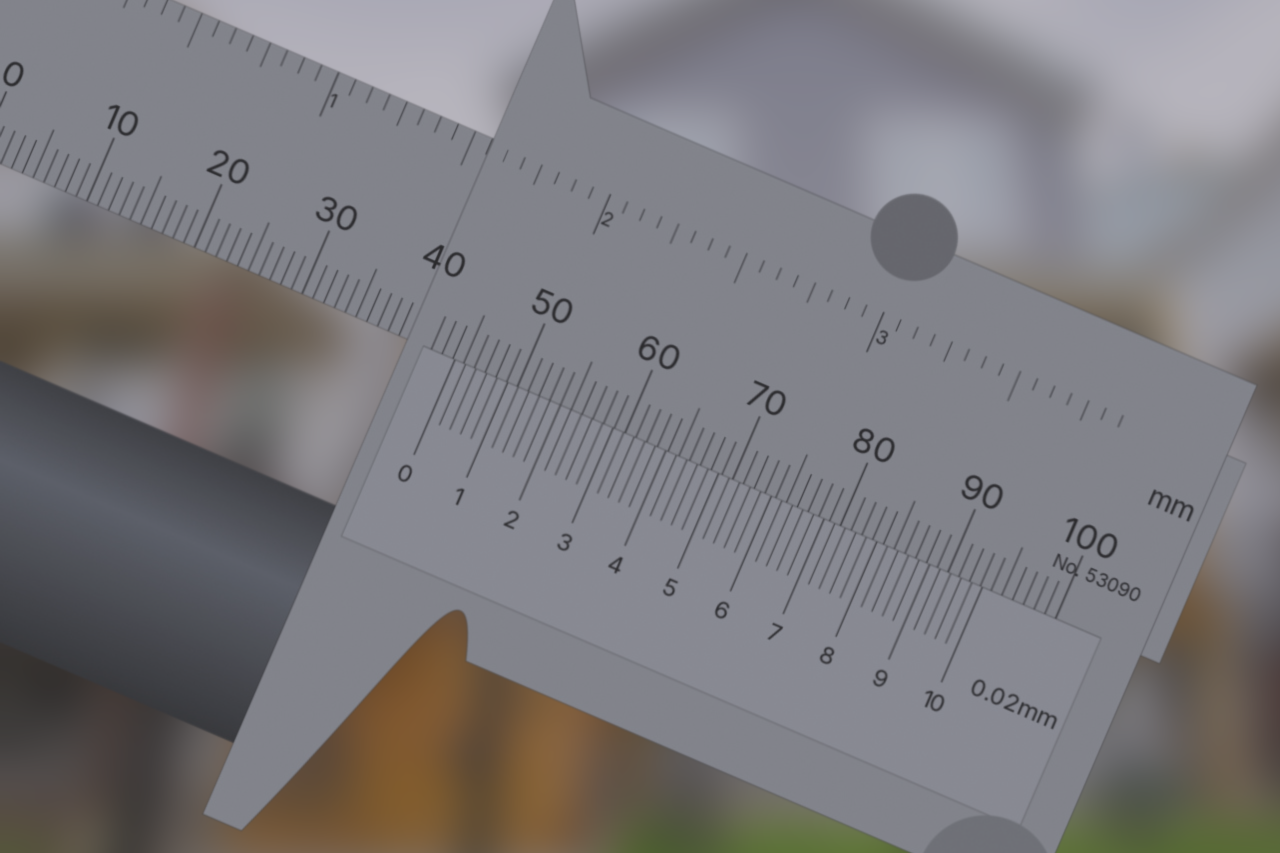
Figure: 44.2 mm
